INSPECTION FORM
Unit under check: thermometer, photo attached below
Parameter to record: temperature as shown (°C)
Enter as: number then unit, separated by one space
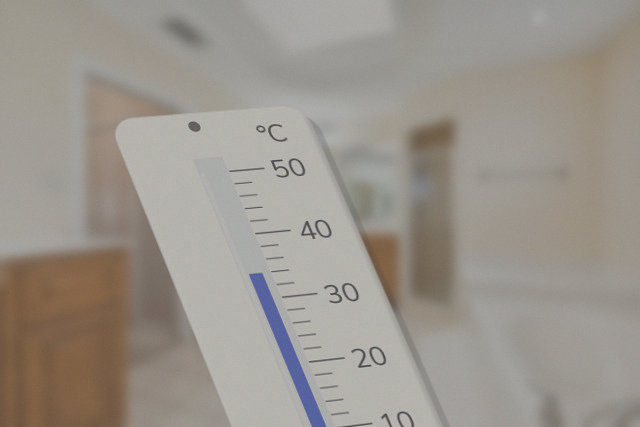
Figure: 34 °C
